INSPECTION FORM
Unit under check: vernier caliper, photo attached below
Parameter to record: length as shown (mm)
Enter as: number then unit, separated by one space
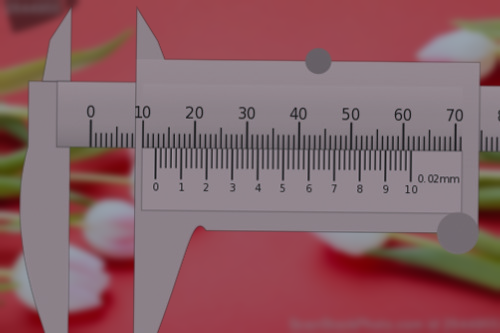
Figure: 12.5 mm
